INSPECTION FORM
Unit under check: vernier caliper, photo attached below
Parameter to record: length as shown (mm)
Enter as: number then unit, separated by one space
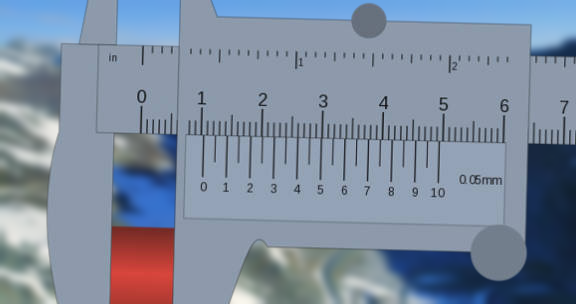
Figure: 10.4 mm
